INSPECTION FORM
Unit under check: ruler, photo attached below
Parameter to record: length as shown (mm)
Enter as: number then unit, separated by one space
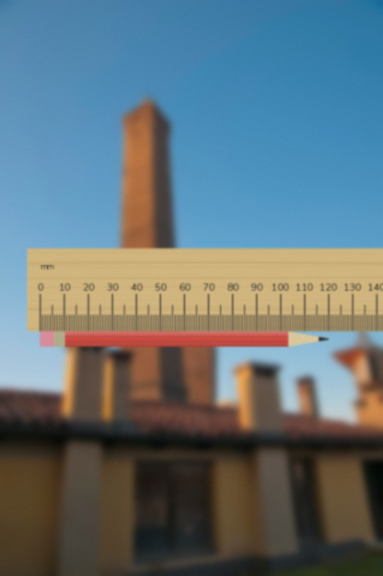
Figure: 120 mm
